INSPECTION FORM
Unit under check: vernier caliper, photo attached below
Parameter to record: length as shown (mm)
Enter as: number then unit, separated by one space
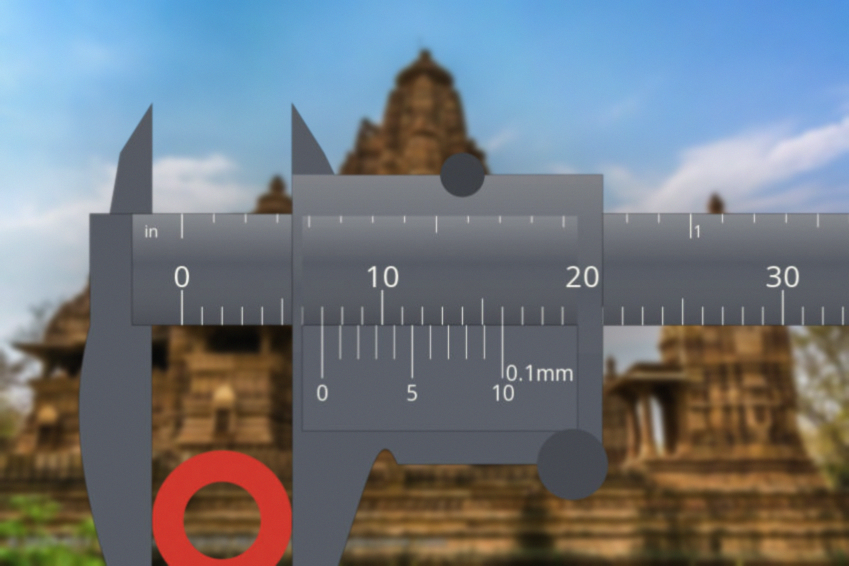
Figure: 7.0 mm
